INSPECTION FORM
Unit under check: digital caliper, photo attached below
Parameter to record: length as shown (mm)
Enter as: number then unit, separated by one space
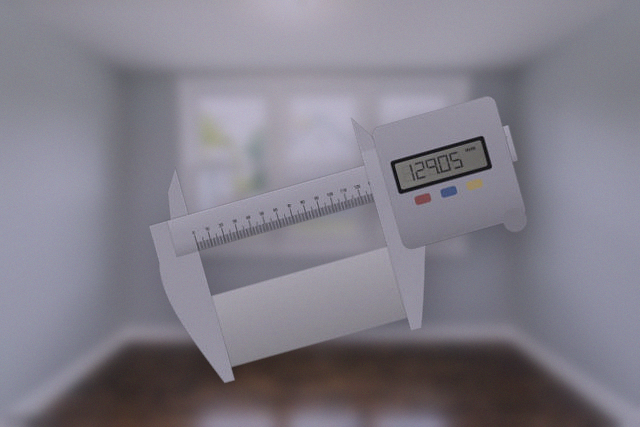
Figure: 129.05 mm
